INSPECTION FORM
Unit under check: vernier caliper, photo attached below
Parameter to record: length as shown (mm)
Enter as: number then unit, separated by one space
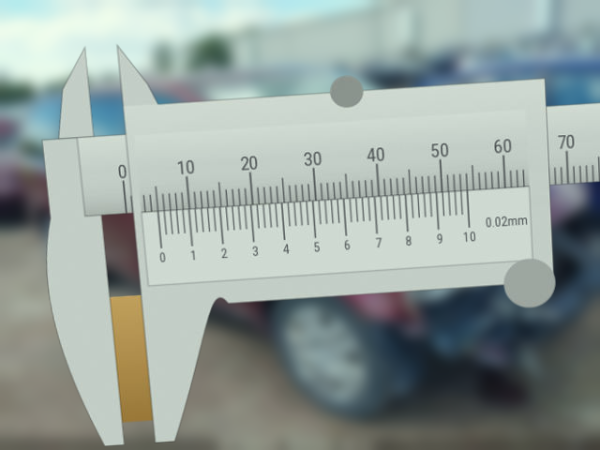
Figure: 5.0 mm
